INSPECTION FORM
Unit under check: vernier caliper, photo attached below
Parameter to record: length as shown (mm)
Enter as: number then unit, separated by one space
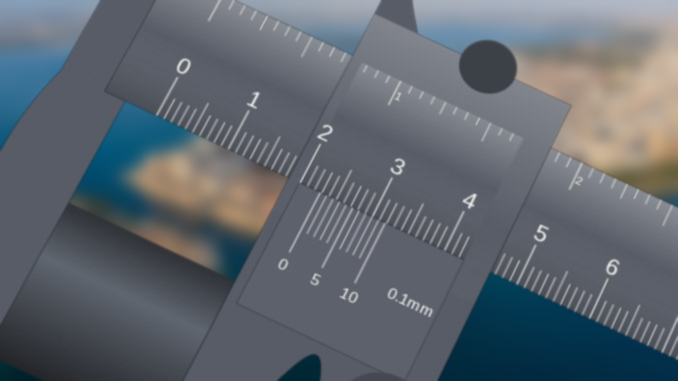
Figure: 22.8 mm
